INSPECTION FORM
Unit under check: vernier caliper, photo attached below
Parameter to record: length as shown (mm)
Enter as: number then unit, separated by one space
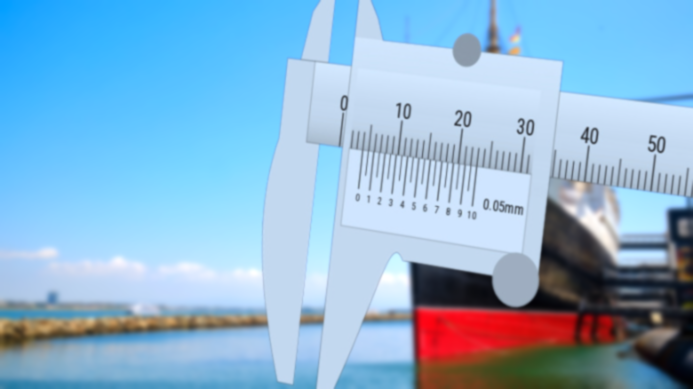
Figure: 4.0 mm
